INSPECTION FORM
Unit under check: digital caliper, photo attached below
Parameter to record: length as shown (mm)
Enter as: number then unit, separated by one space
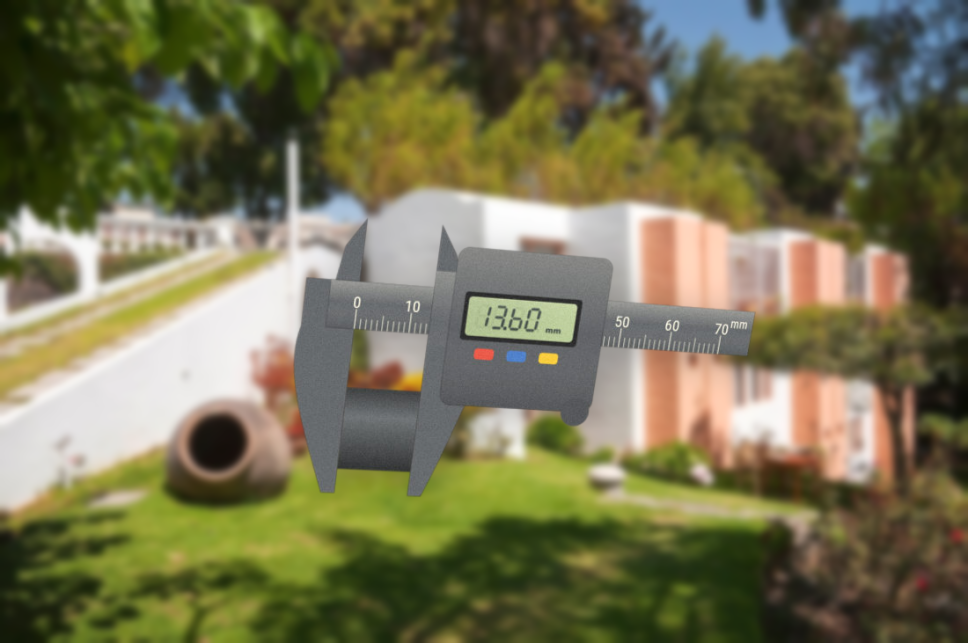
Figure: 13.60 mm
